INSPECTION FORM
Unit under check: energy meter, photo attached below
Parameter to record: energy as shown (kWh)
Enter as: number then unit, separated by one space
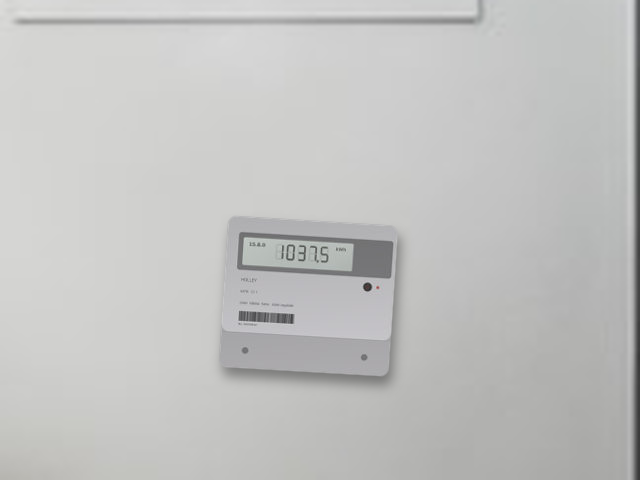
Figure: 1037.5 kWh
